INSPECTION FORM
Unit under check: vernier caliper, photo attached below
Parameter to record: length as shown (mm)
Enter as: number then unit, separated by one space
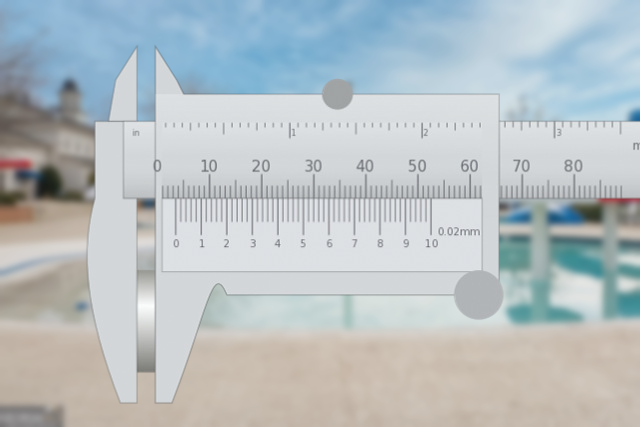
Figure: 3.5 mm
